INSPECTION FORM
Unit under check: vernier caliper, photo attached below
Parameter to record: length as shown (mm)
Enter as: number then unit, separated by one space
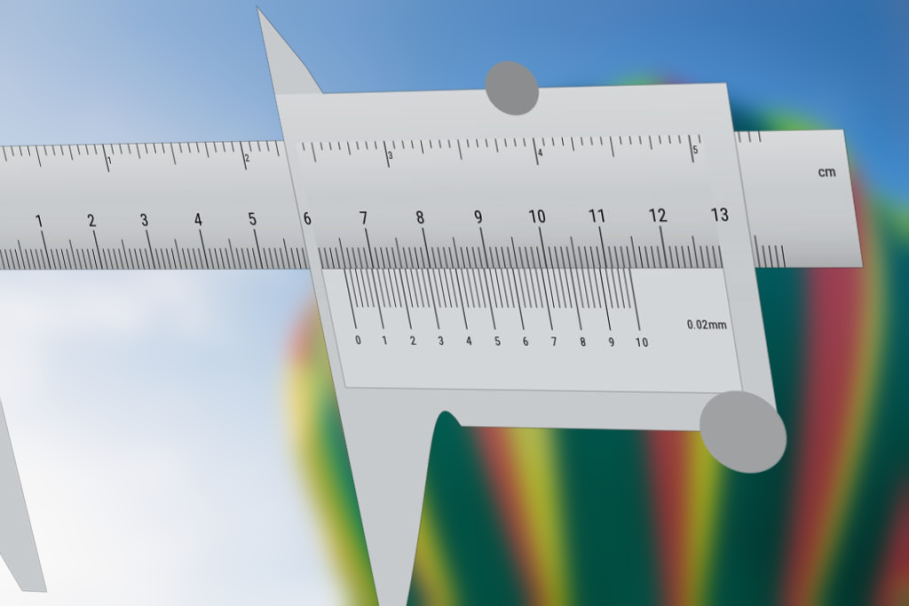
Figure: 64.8 mm
